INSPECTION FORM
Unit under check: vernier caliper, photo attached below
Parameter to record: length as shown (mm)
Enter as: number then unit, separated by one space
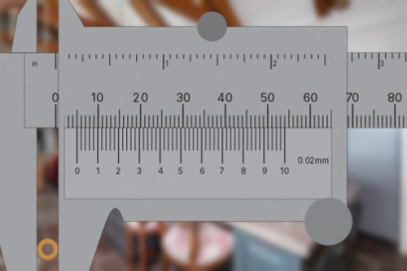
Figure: 5.0 mm
